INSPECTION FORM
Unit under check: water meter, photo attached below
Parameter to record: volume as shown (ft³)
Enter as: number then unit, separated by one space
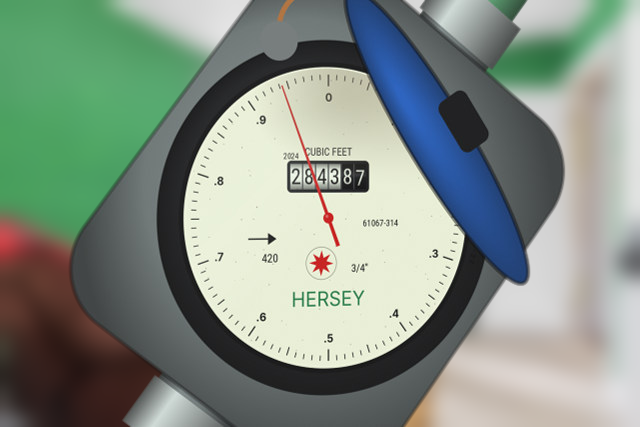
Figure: 284386.94 ft³
